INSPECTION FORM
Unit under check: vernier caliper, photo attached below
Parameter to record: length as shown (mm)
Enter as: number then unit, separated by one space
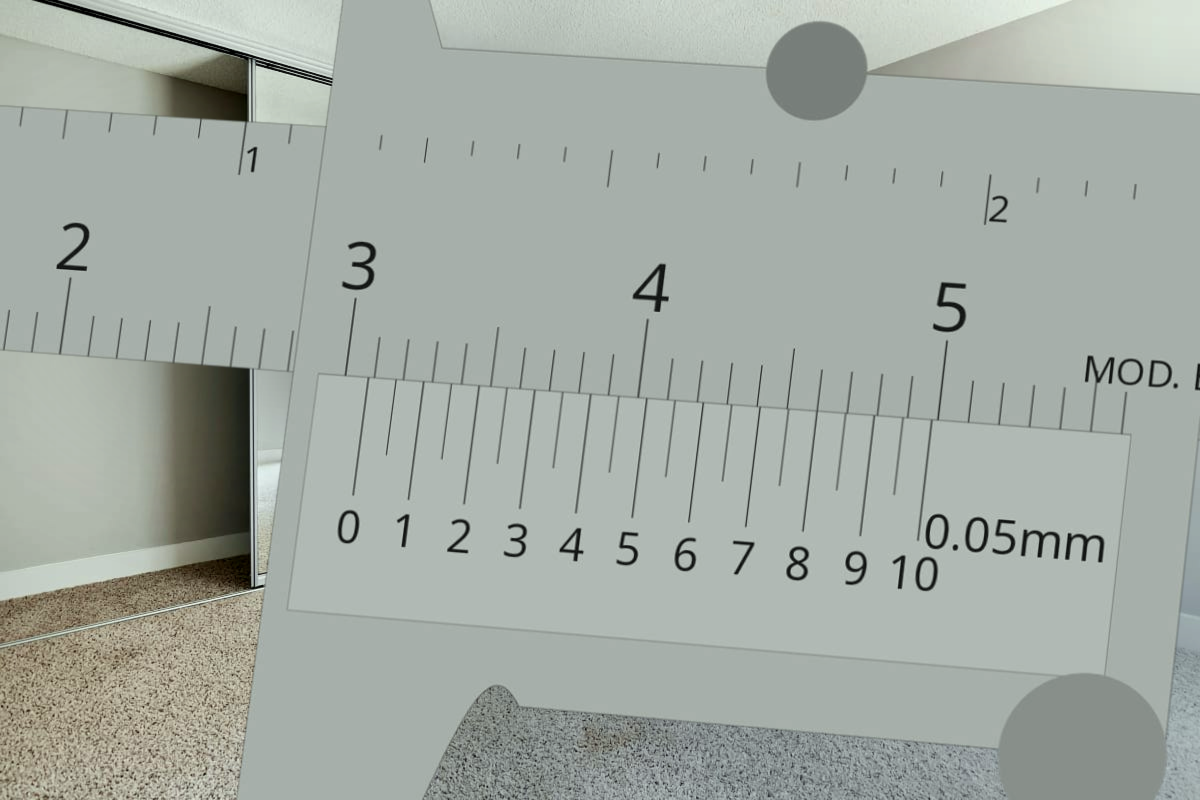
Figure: 30.80 mm
